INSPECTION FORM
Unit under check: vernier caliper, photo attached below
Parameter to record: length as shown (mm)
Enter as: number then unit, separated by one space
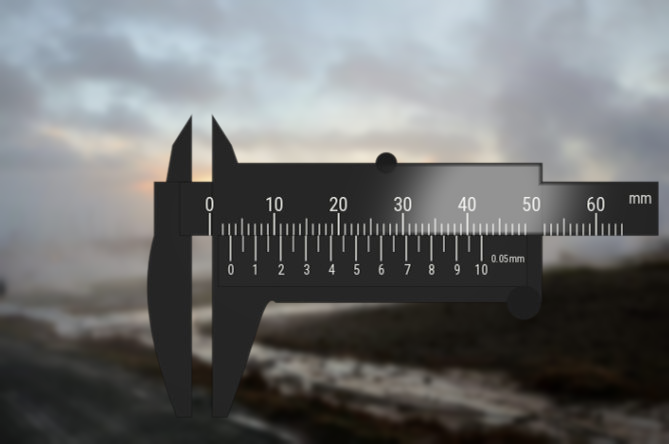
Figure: 3.2 mm
